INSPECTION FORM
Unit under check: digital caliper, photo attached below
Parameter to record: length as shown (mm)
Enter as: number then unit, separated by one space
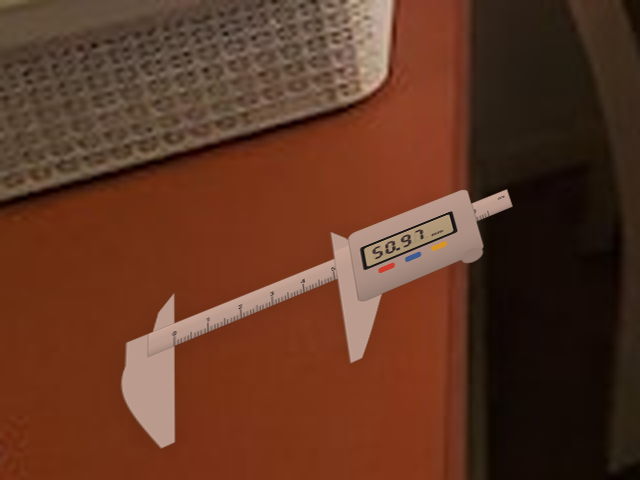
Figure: 50.97 mm
